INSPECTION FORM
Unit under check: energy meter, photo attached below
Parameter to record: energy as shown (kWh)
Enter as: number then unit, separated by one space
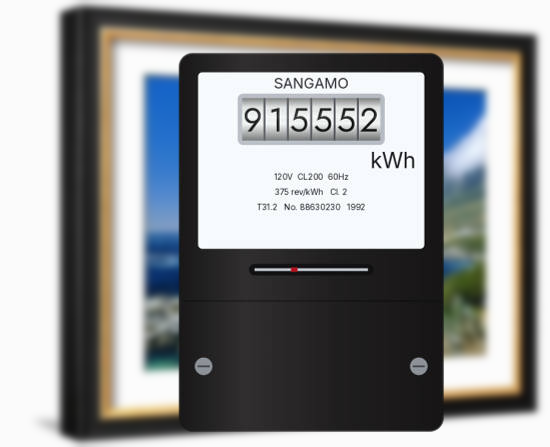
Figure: 915552 kWh
